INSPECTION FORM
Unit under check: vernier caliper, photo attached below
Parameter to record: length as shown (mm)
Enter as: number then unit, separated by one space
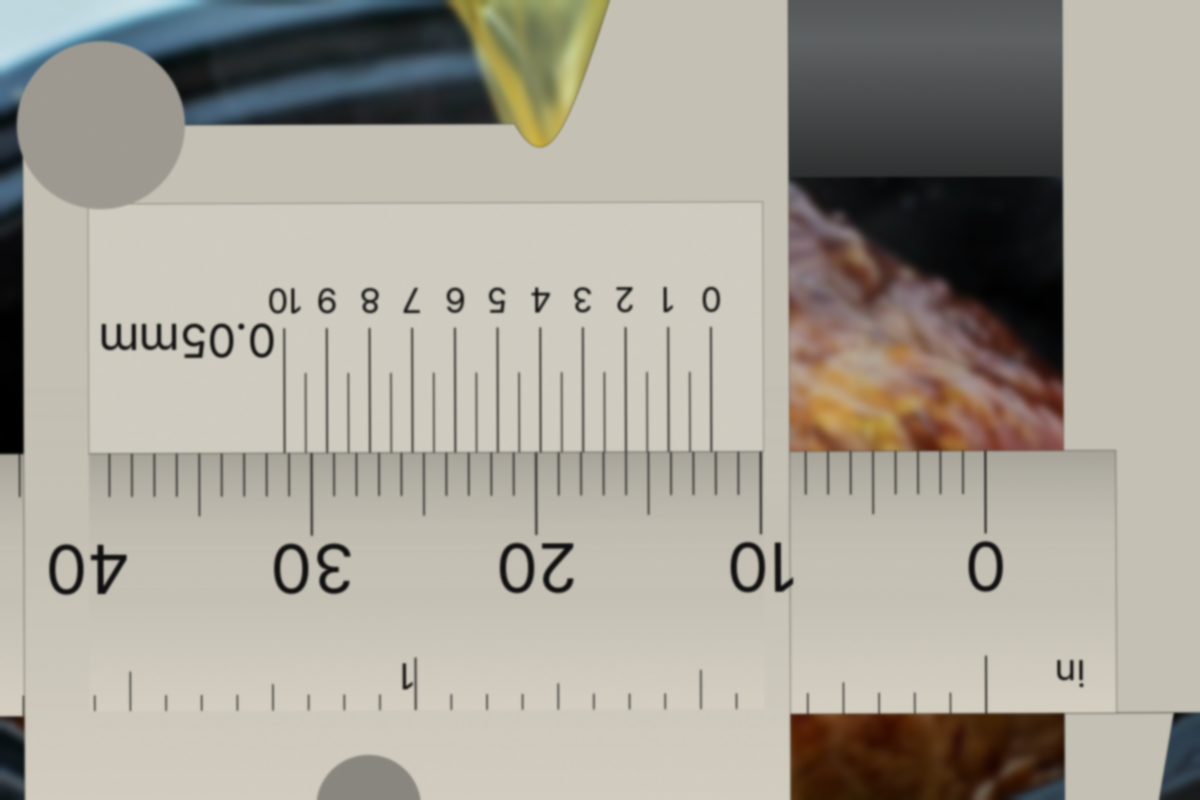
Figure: 12.2 mm
